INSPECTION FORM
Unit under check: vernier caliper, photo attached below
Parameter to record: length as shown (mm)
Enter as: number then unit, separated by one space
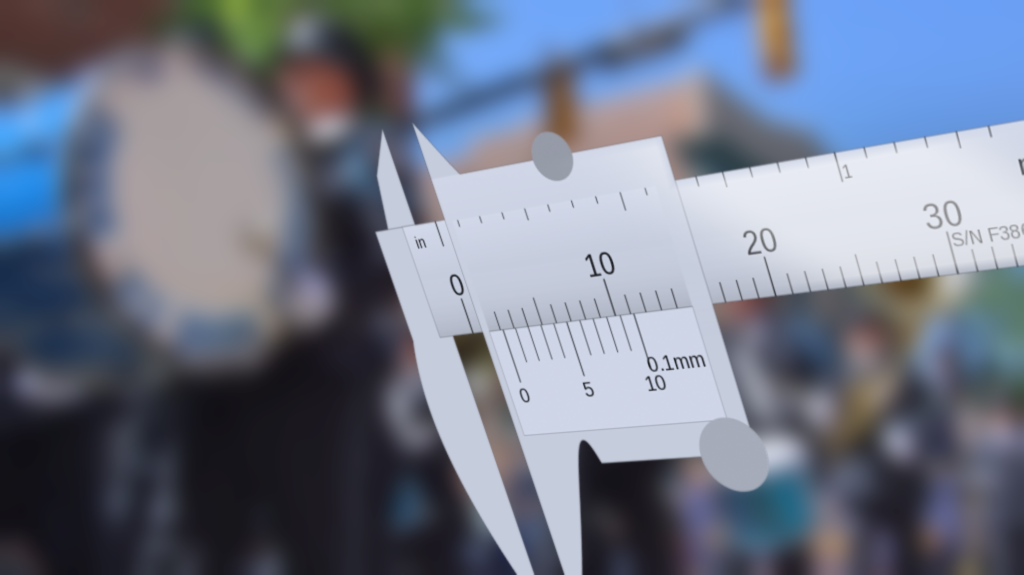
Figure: 2.2 mm
